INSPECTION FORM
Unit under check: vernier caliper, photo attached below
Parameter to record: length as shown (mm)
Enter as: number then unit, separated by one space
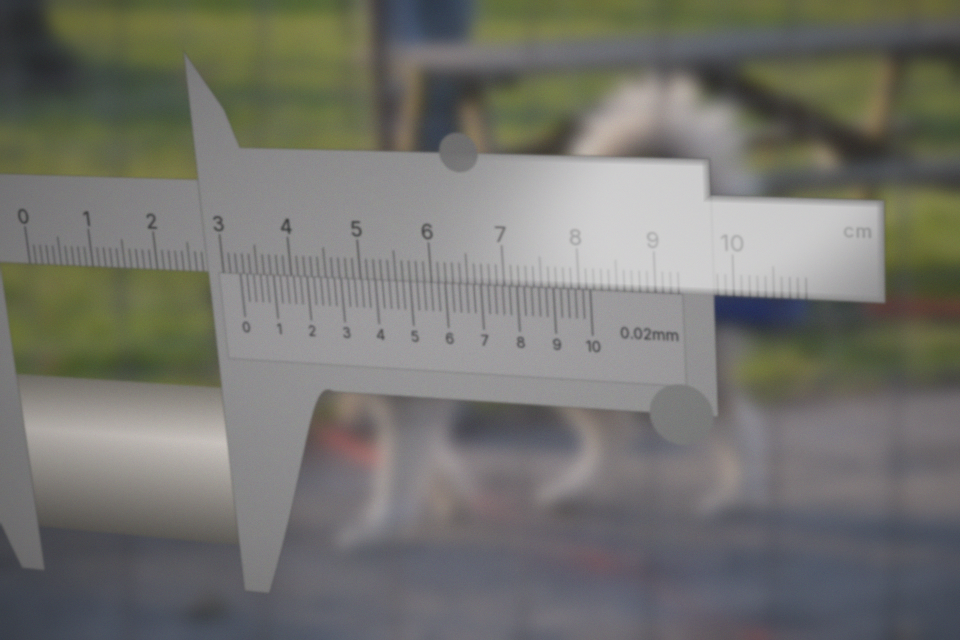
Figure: 32.5 mm
